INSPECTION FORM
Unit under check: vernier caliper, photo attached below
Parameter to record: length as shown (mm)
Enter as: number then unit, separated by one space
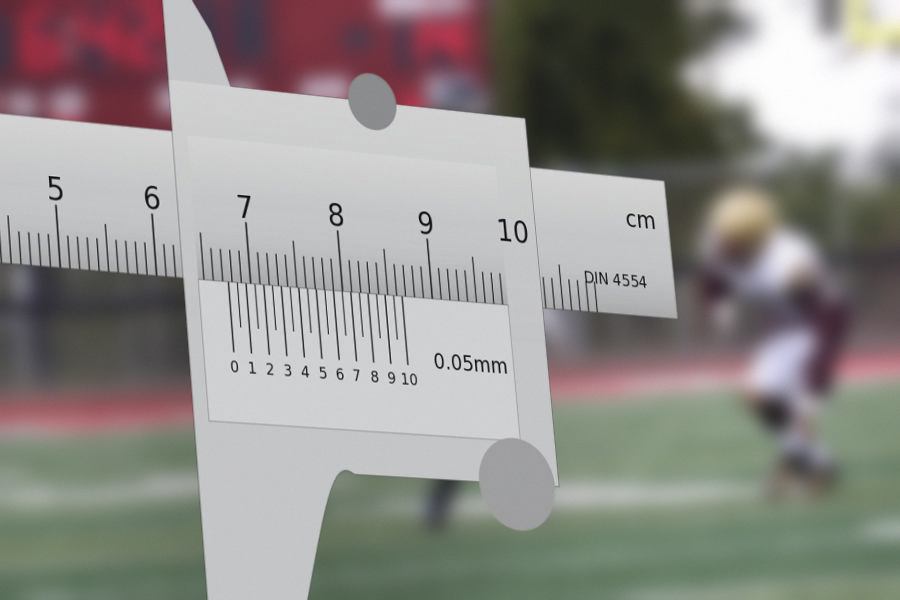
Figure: 67.6 mm
